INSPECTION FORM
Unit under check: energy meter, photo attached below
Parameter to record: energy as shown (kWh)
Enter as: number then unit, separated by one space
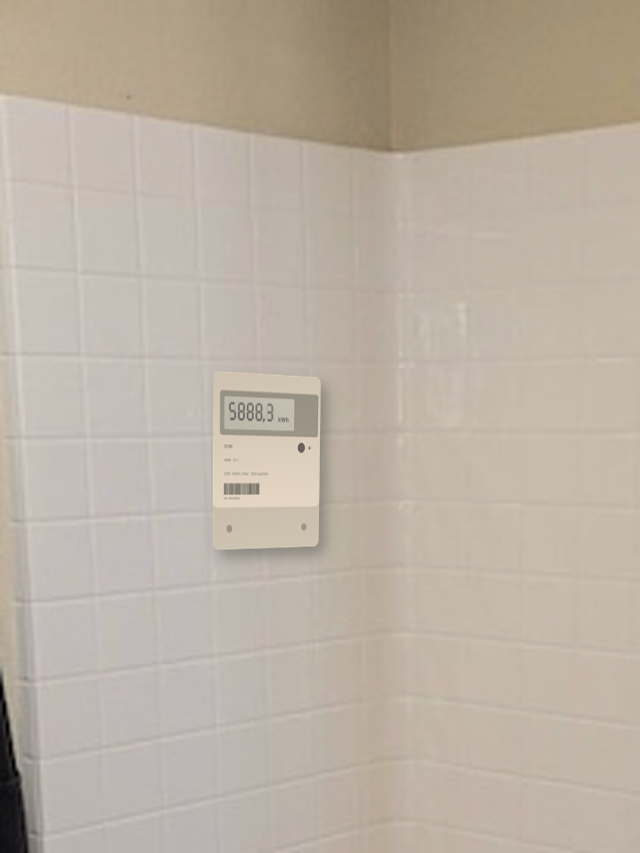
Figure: 5888.3 kWh
